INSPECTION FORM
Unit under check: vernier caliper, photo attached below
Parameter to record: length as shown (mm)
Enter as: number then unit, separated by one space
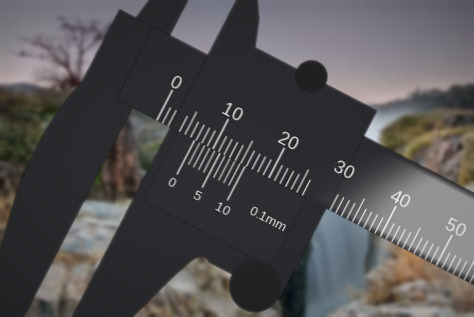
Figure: 6.8 mm
